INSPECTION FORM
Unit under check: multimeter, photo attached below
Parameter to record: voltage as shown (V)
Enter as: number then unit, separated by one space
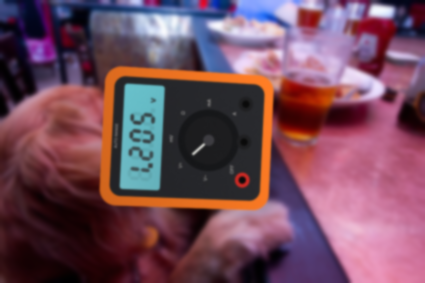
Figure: 1.205 V
